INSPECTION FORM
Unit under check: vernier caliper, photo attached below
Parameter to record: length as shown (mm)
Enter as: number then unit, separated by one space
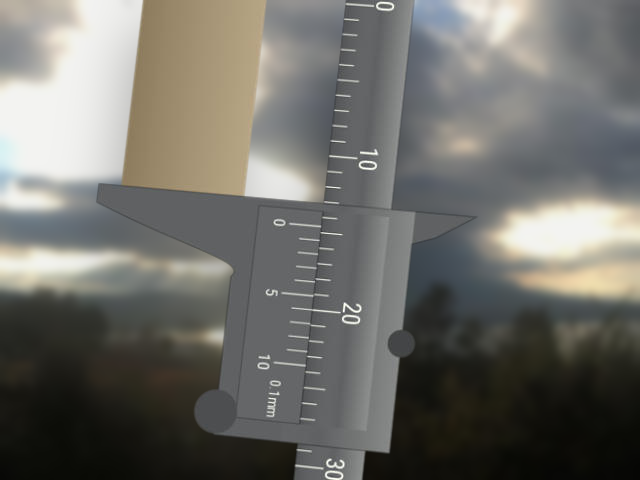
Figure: 14.6 mm
